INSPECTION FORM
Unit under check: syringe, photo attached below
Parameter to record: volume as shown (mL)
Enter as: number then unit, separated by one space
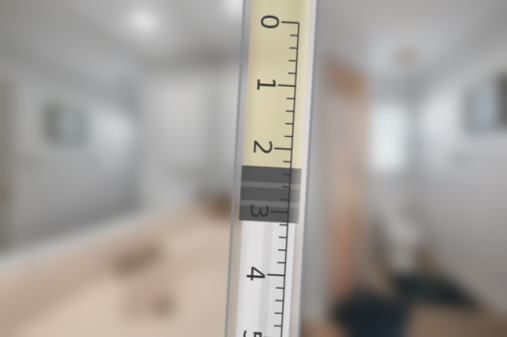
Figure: 2.3 mL
